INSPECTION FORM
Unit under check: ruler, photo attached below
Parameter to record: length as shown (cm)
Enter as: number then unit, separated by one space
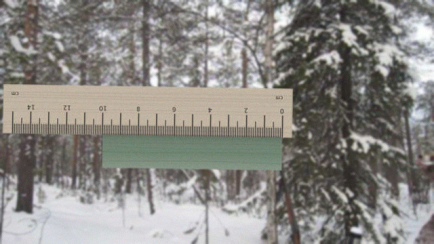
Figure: 10 cm
